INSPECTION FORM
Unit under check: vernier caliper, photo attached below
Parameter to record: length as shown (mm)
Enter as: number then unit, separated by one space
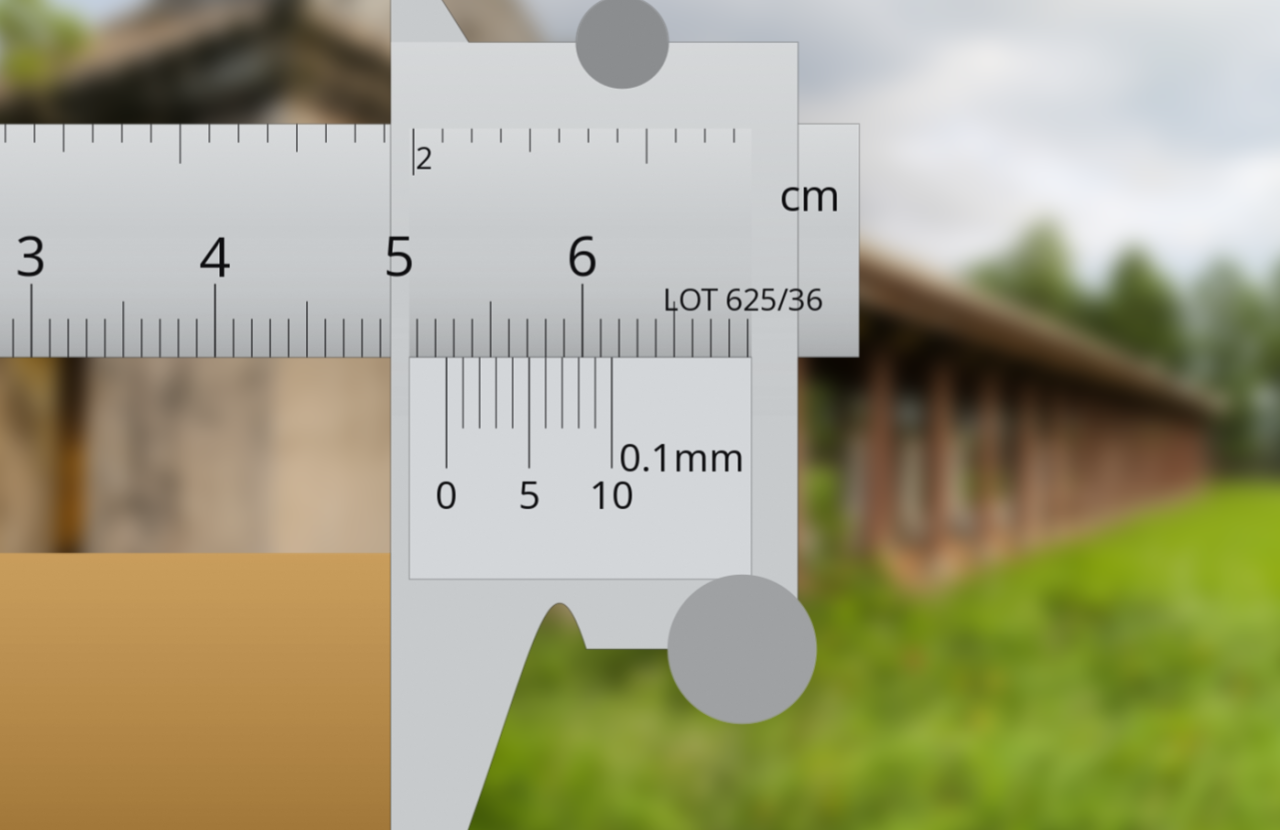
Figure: 52.6 mm
